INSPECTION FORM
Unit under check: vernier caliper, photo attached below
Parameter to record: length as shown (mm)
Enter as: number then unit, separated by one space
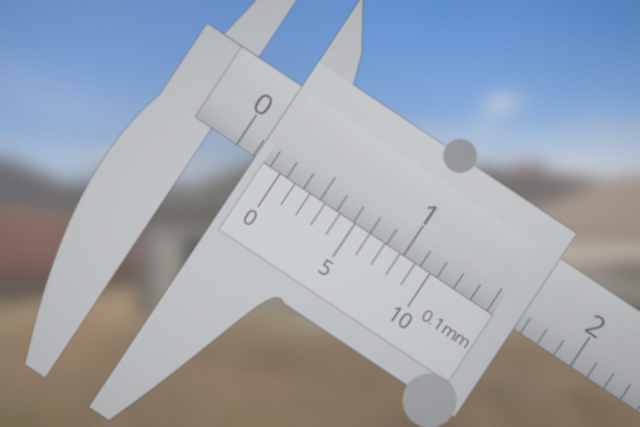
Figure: 2.6 mm
